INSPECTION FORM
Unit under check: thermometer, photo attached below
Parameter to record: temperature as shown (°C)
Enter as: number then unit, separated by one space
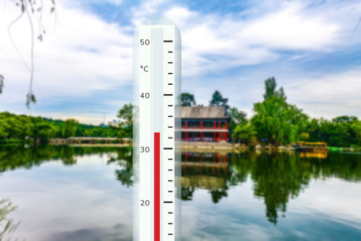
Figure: 33 °C
